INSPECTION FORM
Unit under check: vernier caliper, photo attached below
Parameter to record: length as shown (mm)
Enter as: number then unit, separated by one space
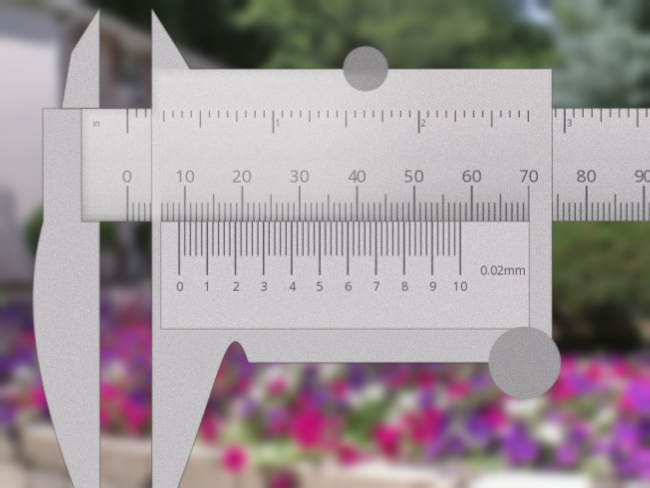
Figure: 9.0 mm
